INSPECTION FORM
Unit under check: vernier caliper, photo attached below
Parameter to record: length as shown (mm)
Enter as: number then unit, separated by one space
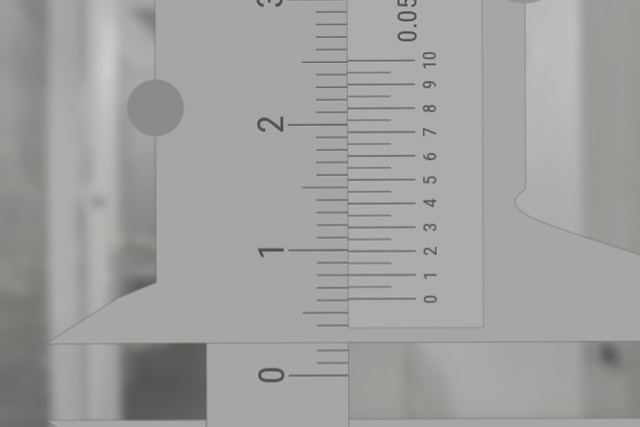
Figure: 6.1 mm
